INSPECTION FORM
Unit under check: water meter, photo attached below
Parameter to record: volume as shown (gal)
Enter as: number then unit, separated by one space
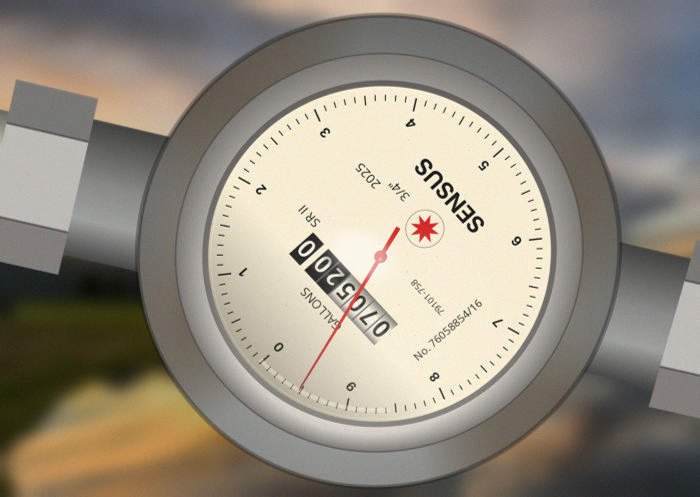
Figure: 705199.5 gal
